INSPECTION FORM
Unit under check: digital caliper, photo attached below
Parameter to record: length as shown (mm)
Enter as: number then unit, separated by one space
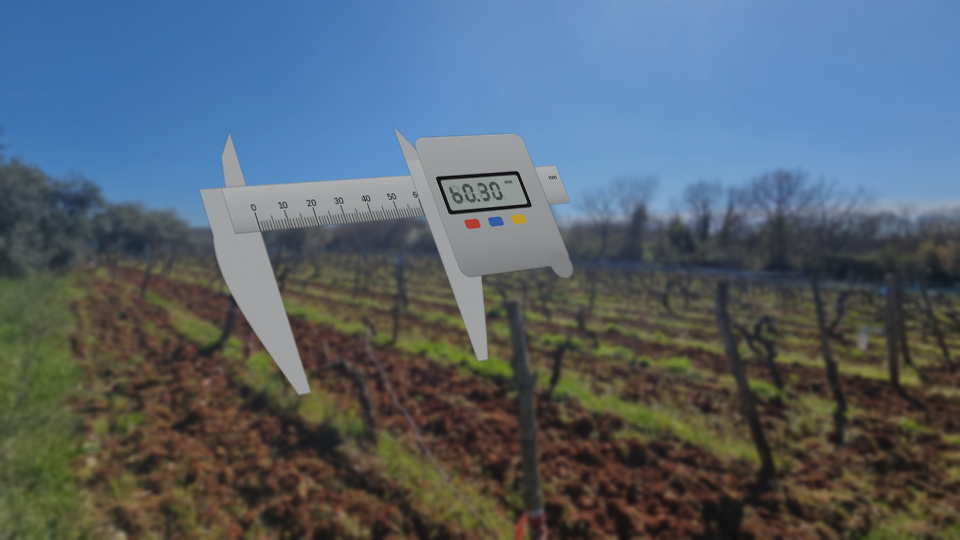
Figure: 60.30 mm
